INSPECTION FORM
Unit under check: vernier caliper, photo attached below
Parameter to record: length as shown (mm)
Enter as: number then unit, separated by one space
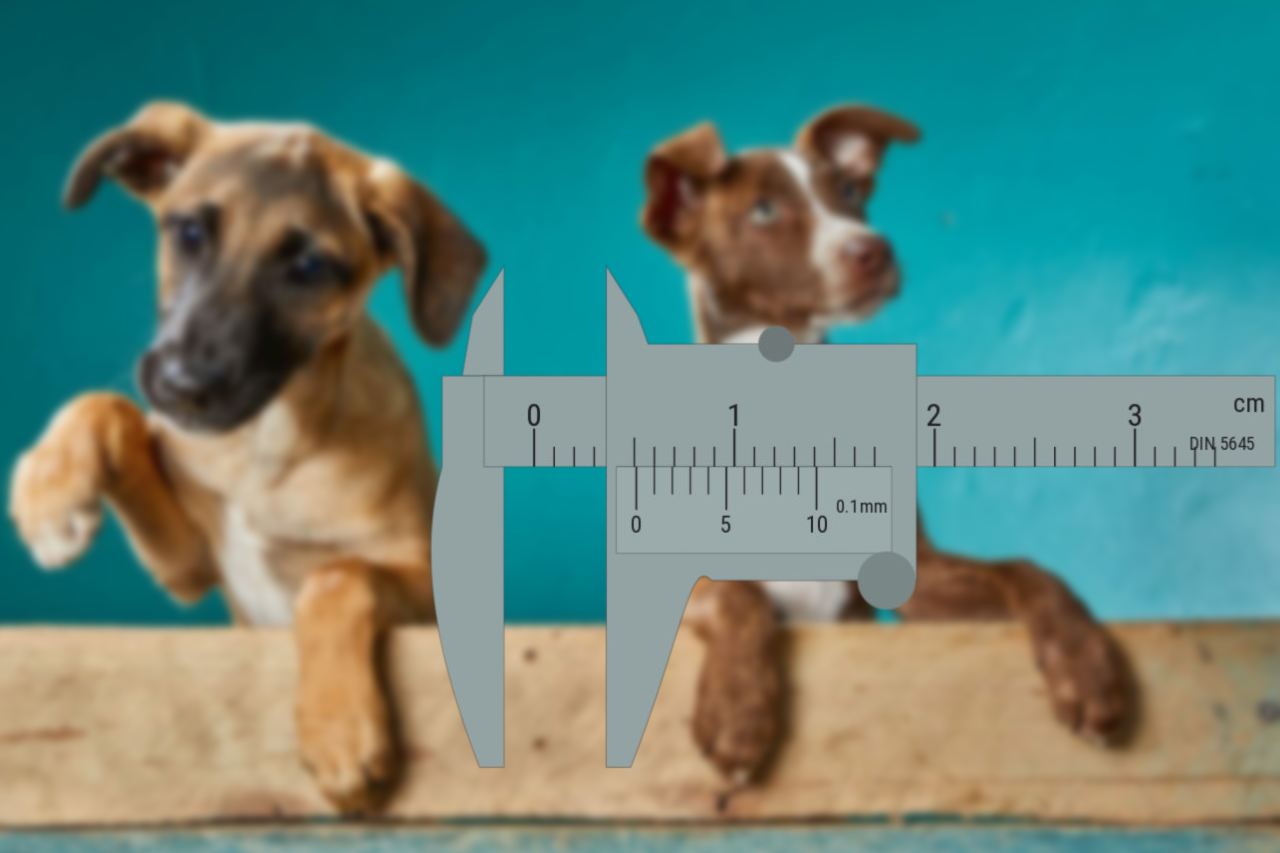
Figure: 5.1 mm
